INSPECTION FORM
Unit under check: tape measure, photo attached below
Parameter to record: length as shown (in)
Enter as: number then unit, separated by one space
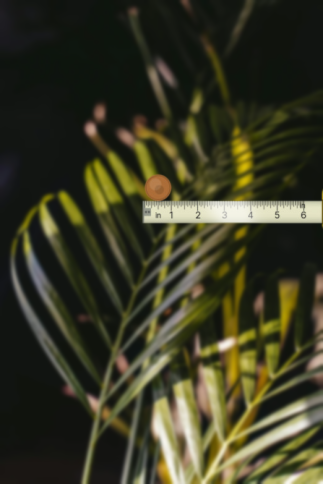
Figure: 1 in
